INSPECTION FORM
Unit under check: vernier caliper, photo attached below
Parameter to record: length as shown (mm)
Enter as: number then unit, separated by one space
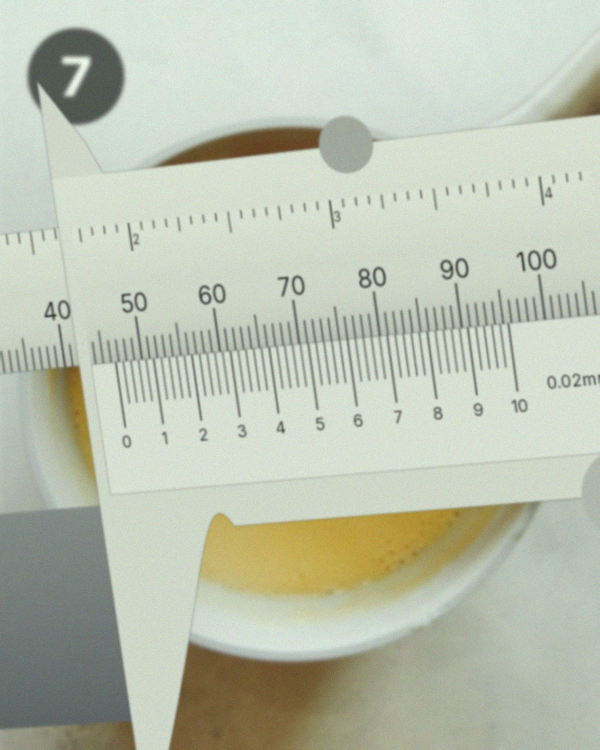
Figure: 46.6 mm
